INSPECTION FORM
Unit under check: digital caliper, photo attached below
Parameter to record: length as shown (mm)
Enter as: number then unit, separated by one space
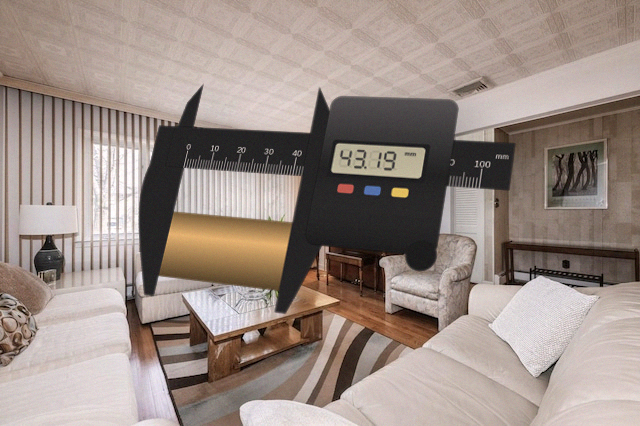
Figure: 43.19 mm
